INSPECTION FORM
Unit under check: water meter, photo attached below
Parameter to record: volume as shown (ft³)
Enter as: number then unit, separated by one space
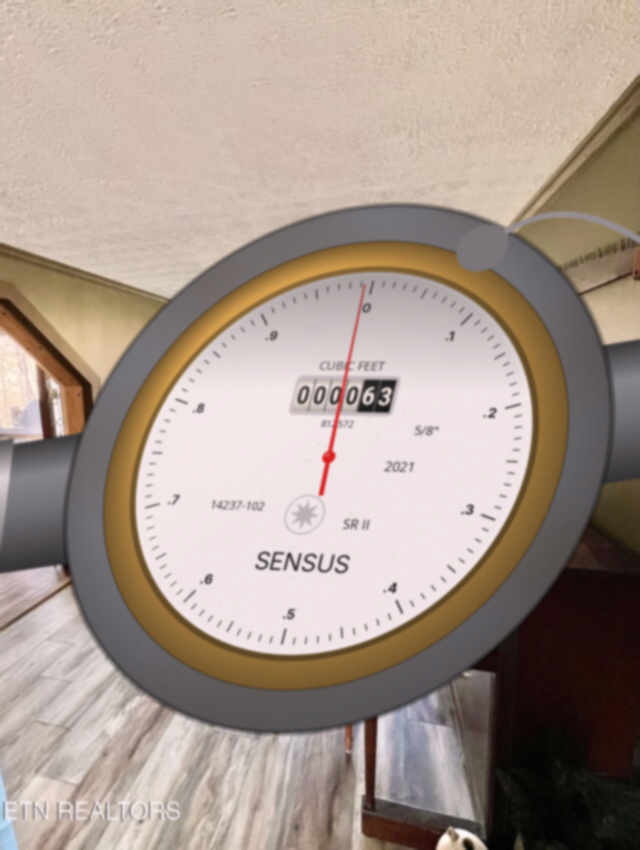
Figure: 62.99 ft³
